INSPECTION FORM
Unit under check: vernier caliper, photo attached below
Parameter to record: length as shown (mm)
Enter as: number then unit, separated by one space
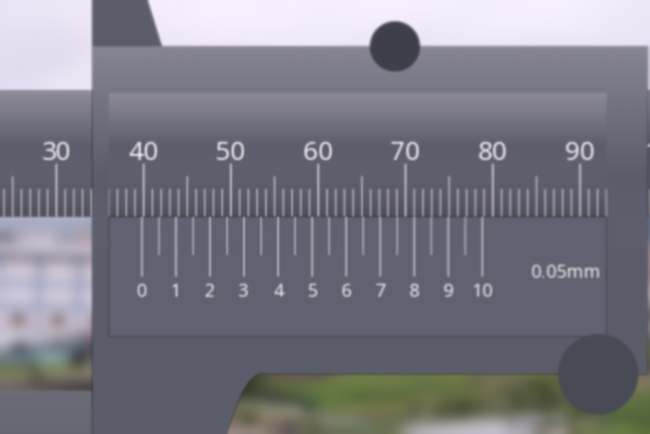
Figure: 39.8 mm
